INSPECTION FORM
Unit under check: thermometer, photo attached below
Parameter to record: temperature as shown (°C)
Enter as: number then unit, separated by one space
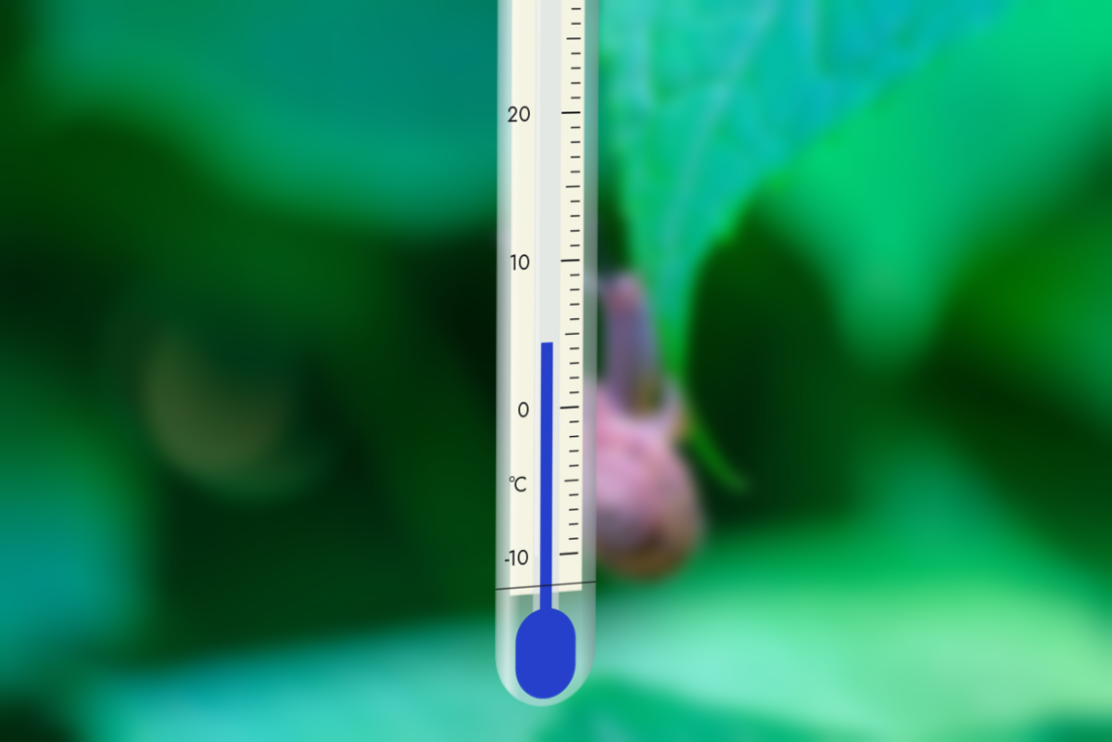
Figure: 4.5 °C
